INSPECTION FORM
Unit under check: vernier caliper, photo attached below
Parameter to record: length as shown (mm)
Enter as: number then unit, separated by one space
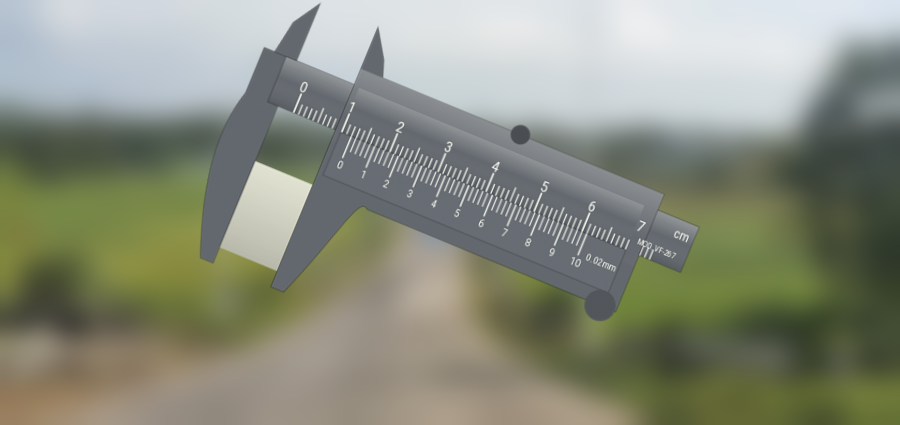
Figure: 12.0 mm
